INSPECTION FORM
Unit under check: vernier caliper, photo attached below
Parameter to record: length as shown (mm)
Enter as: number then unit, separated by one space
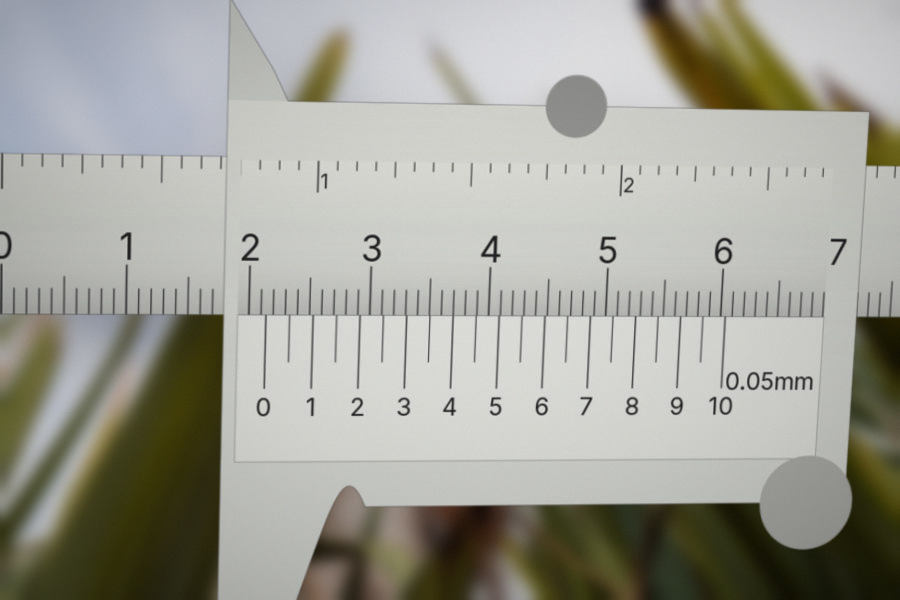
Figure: 21.4 mm
